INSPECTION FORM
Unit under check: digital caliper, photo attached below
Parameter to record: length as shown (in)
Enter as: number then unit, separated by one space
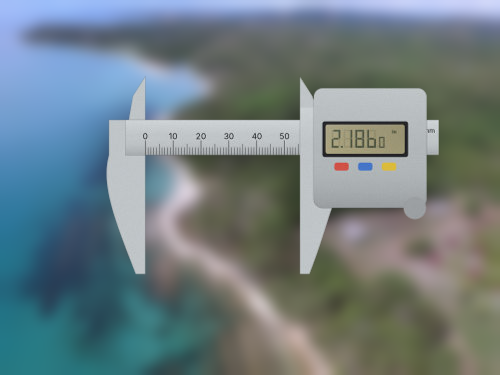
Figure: 2.1860 in
